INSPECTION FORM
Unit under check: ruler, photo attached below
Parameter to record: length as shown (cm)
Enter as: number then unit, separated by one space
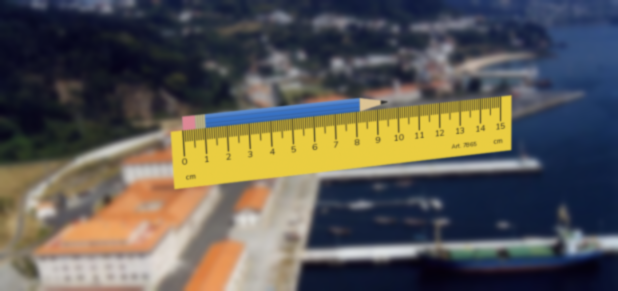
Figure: 9.5 cm
